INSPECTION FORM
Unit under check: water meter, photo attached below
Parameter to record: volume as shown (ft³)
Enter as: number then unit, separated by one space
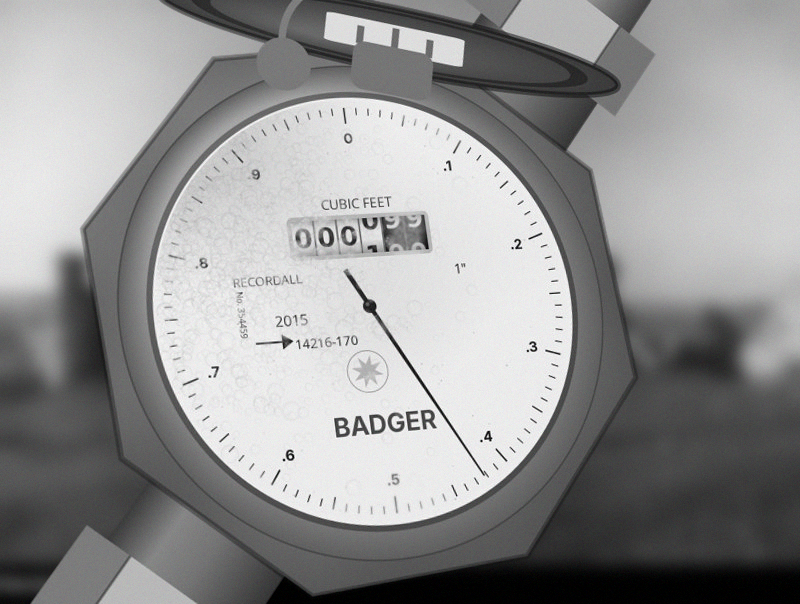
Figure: 99.42 ft³
